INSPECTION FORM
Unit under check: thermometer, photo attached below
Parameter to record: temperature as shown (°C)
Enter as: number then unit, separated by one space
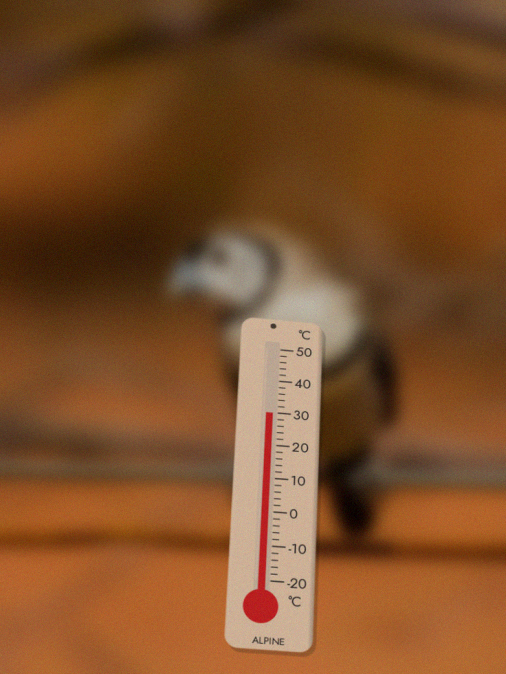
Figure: 30 °C
